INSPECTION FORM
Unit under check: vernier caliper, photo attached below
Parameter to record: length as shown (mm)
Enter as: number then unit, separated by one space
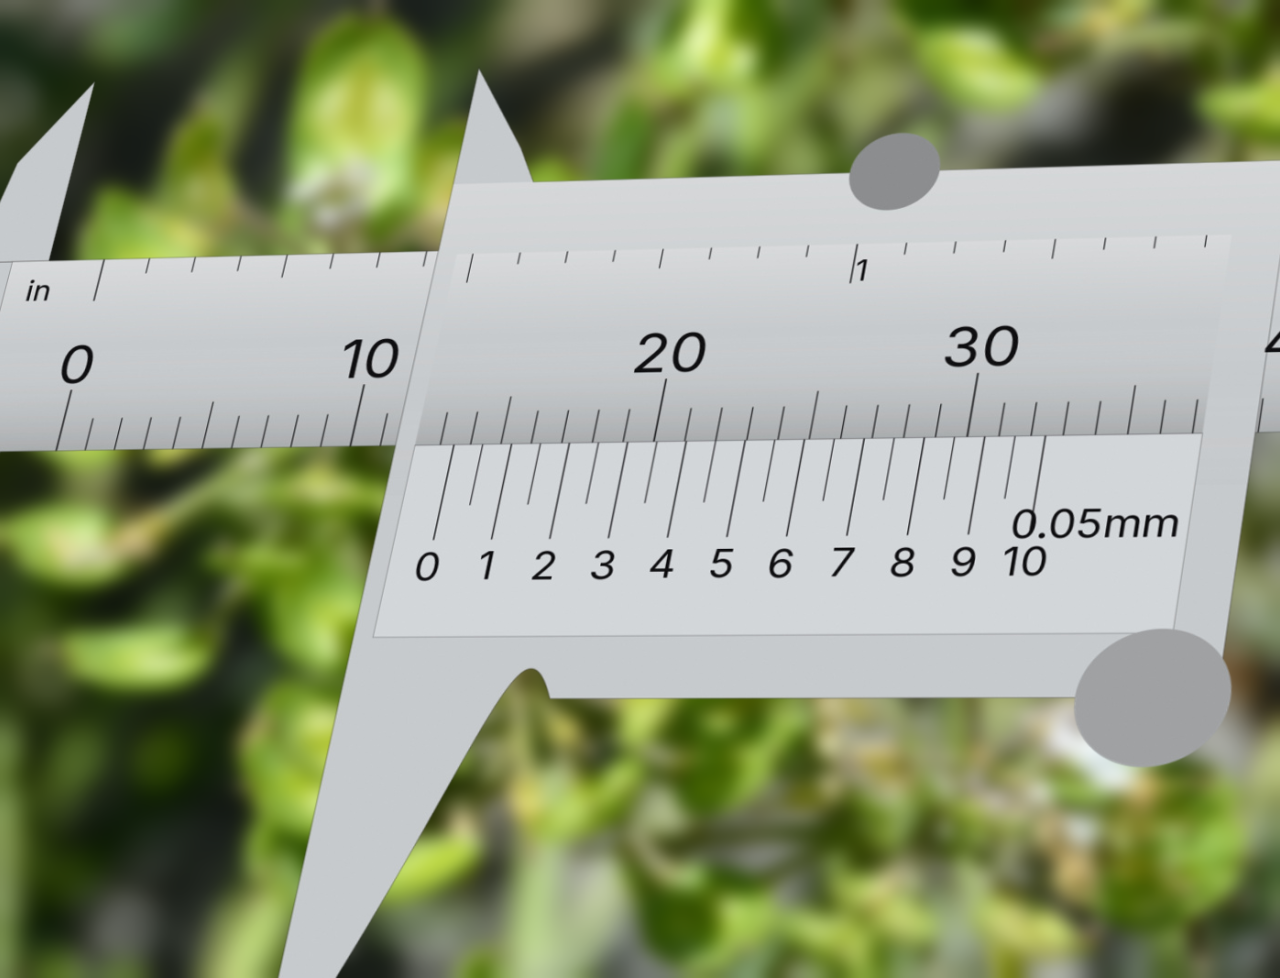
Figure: 13.45 mm
